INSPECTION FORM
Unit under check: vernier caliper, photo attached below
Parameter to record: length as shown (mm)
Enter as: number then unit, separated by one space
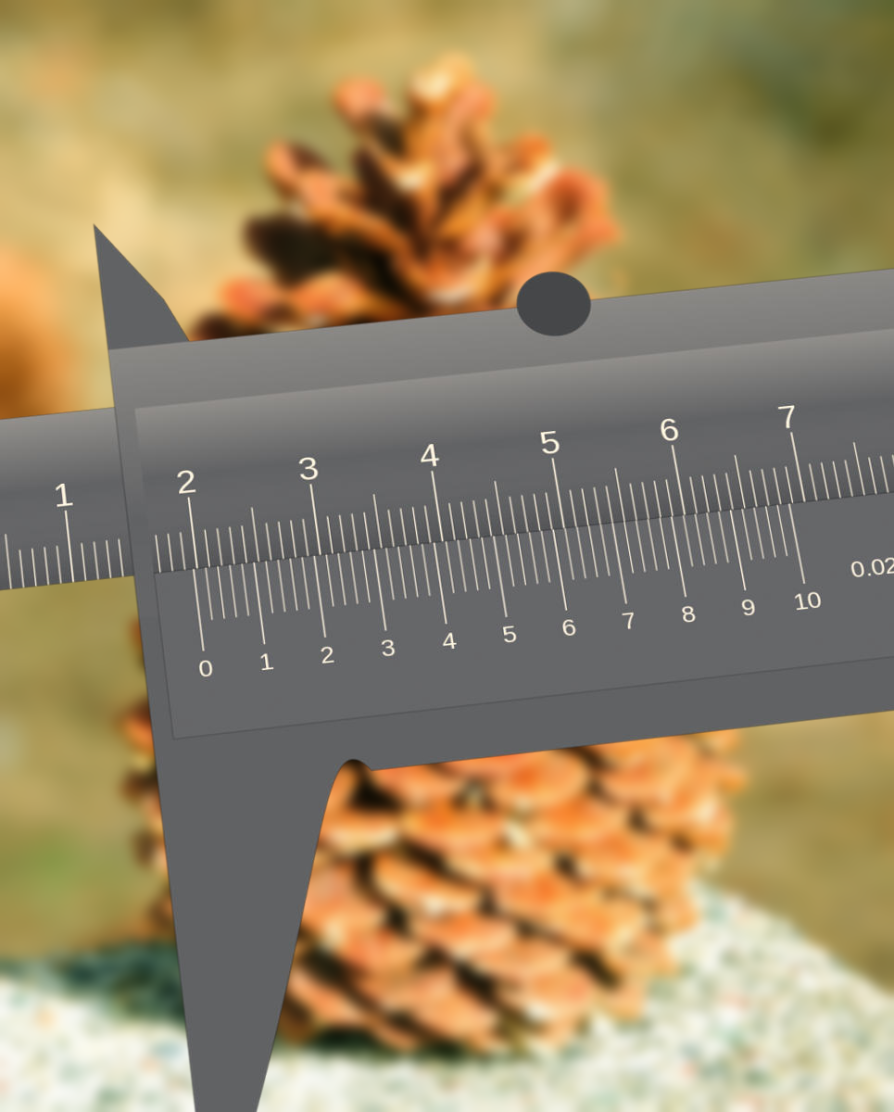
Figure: 19.7 mm
